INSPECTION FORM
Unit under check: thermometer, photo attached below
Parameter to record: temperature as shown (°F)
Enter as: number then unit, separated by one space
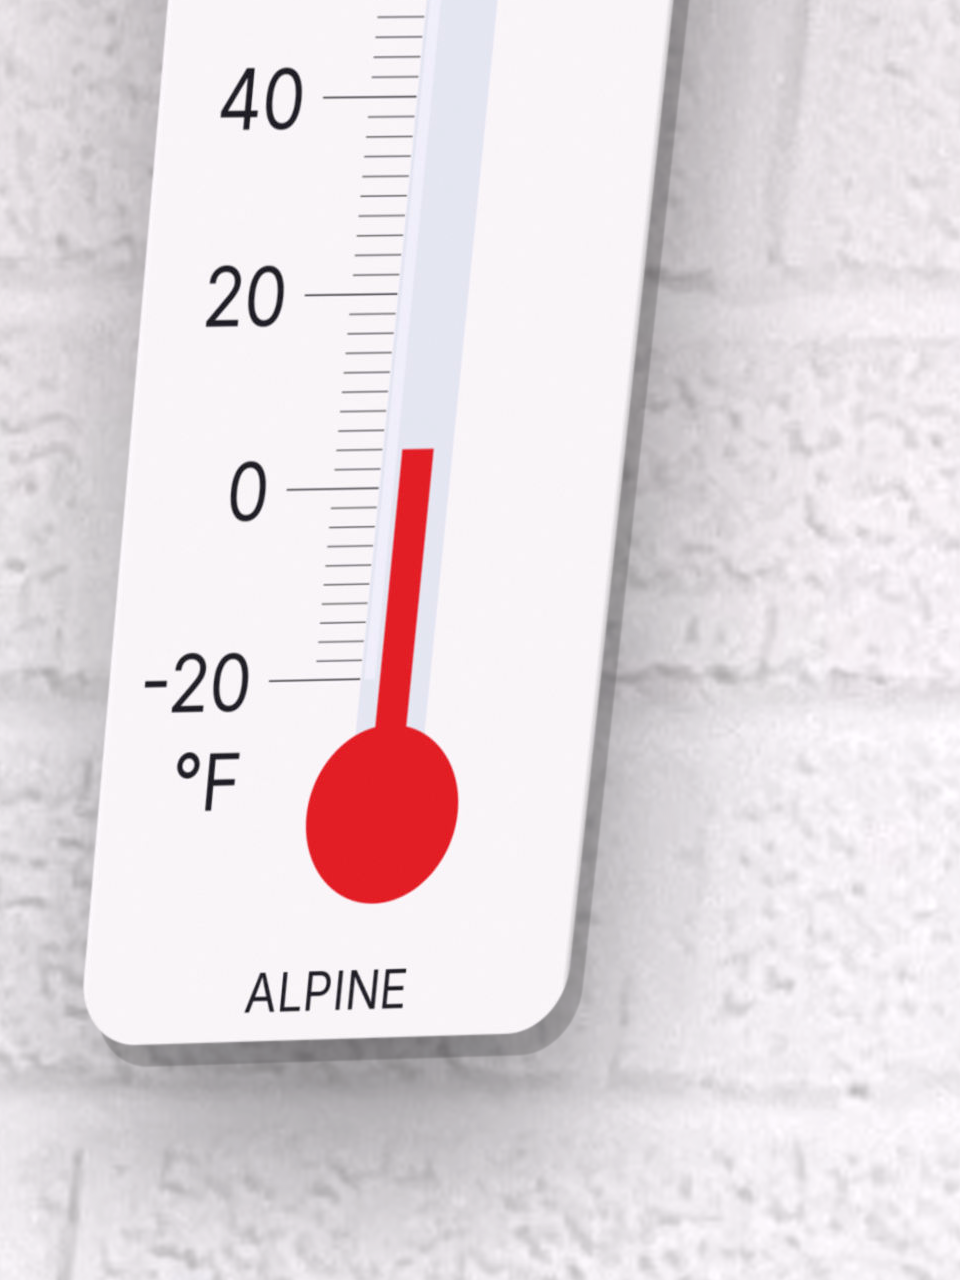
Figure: 4 °F
